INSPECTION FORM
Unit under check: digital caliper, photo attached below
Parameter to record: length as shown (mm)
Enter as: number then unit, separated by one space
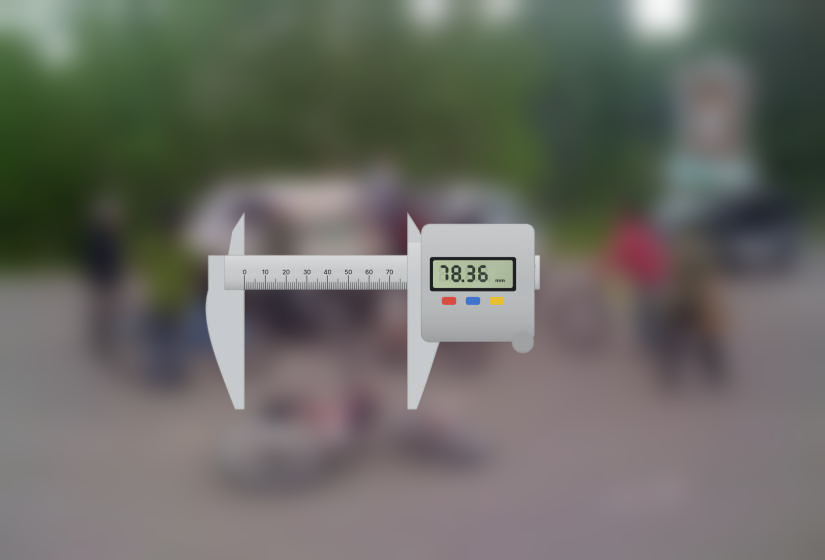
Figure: 78.36 mm
